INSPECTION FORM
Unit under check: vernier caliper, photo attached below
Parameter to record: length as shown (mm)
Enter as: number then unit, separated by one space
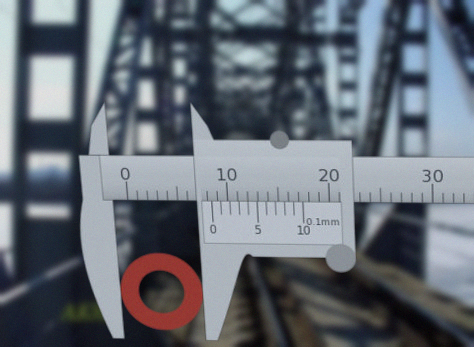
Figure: 8.4 mm
